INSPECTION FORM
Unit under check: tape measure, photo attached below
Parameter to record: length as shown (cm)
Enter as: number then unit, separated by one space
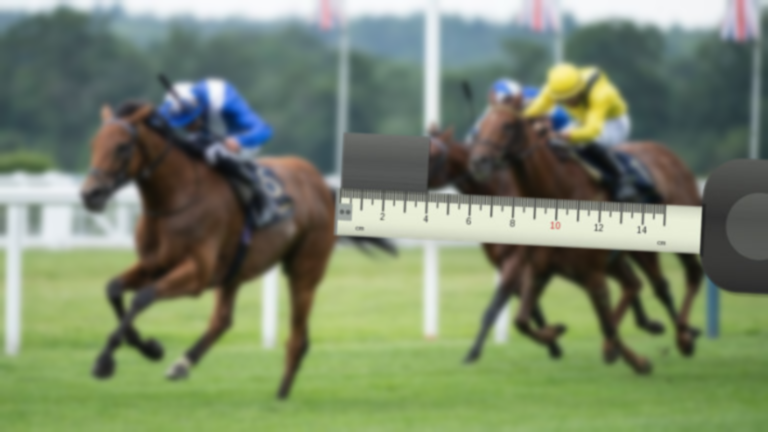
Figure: 4 cm
